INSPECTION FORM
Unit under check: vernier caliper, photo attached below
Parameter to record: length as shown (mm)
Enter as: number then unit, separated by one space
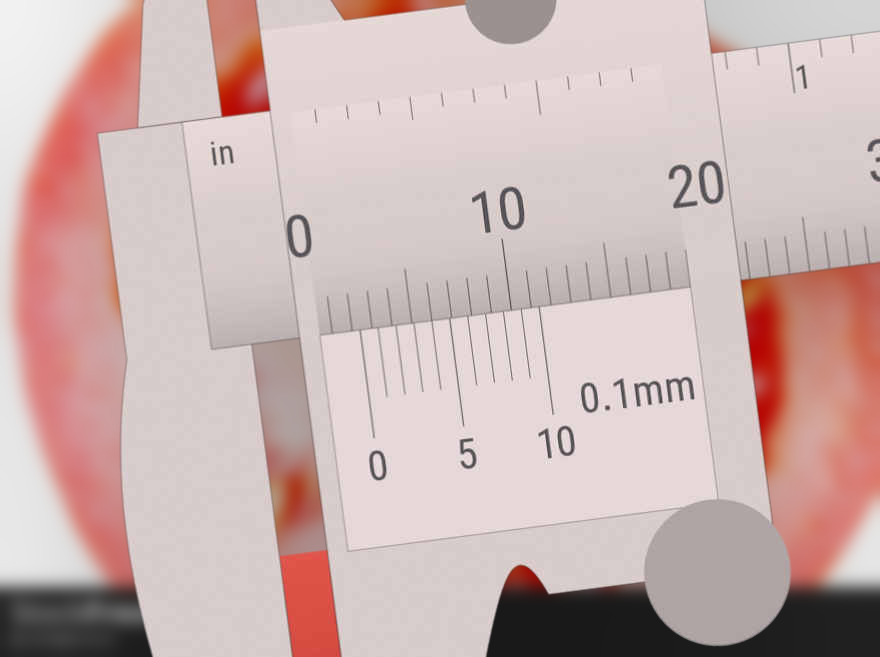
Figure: 2.4 mm
